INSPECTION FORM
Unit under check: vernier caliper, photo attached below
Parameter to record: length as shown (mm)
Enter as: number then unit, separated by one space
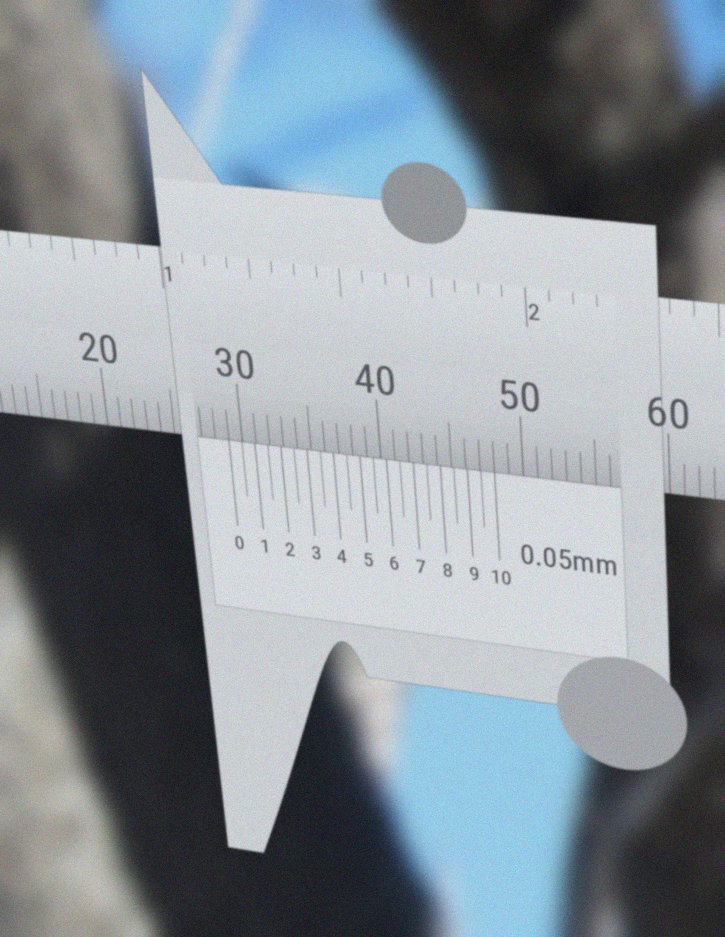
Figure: 29.0 mm
